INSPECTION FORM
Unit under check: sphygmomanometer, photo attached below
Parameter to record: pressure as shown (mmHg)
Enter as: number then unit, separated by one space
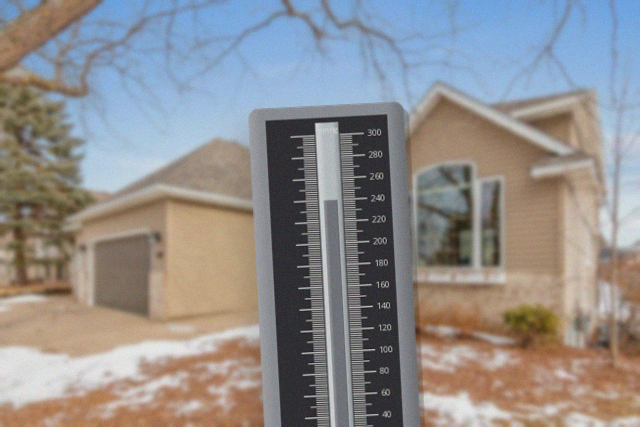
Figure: 240 mmHg
